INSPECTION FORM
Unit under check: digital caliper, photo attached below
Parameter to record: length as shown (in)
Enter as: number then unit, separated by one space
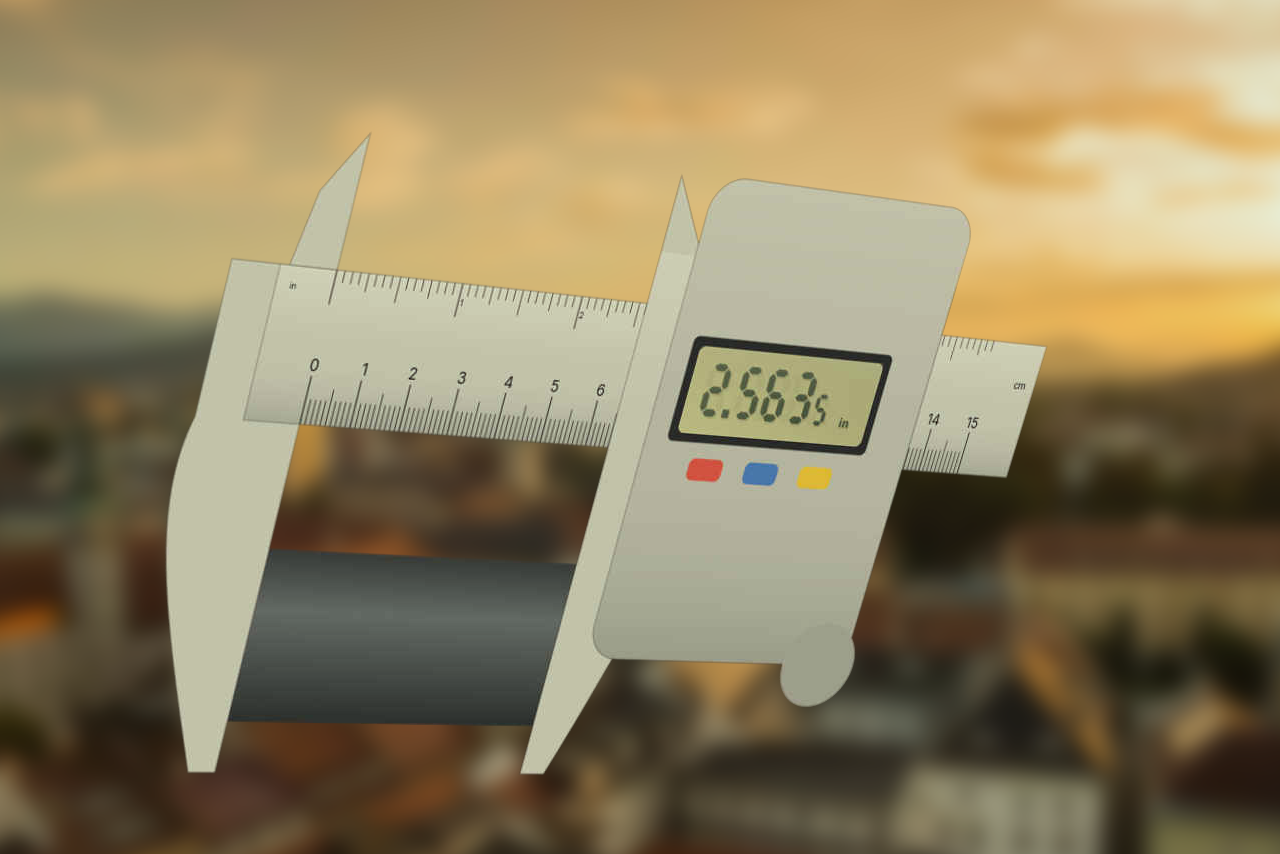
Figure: 2.5635 in
